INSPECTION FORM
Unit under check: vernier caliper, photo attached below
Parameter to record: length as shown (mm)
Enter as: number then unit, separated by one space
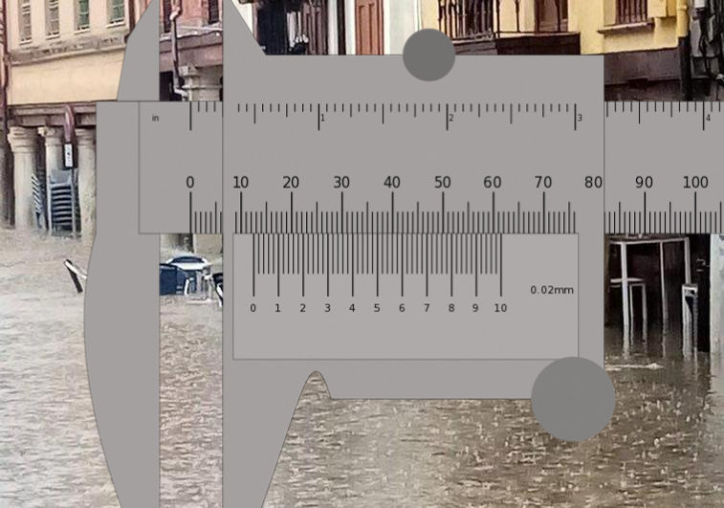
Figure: 12.5 mm
